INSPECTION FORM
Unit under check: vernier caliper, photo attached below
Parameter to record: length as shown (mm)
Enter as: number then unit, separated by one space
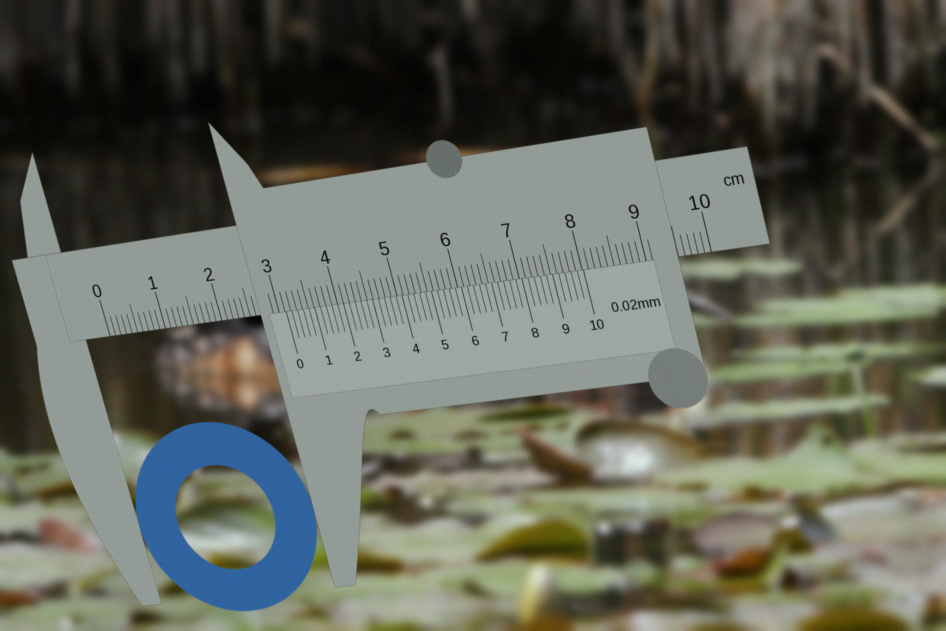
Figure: 31.2 mm
